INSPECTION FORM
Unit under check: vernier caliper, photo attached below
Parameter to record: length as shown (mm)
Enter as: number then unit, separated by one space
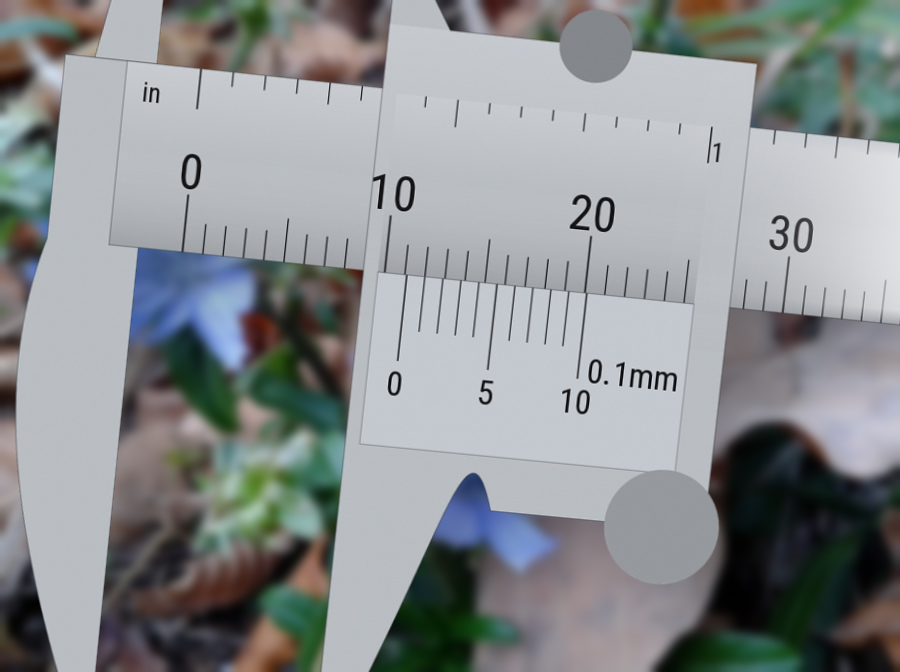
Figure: 11.1 mm
